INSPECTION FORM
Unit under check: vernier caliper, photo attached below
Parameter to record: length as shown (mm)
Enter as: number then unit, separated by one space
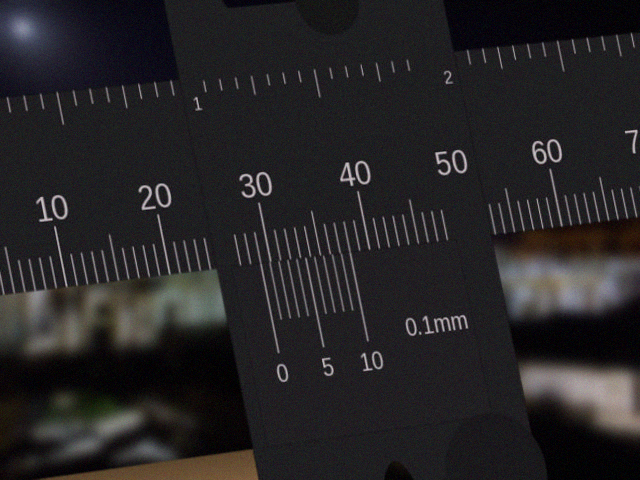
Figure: 29.0 mm
